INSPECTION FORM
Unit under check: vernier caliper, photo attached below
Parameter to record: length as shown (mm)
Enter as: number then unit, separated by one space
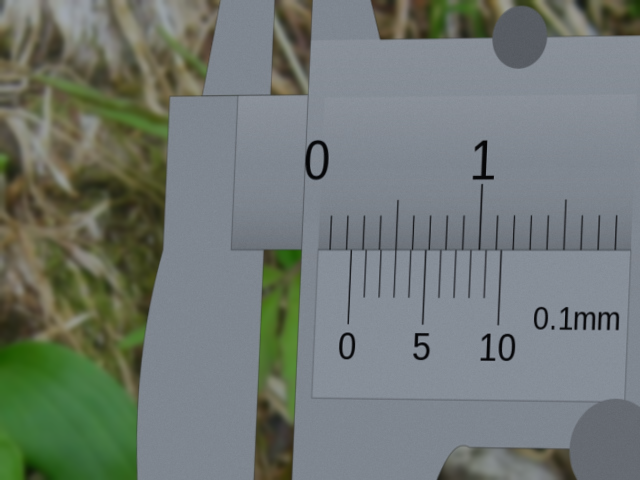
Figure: 2.3 mm
